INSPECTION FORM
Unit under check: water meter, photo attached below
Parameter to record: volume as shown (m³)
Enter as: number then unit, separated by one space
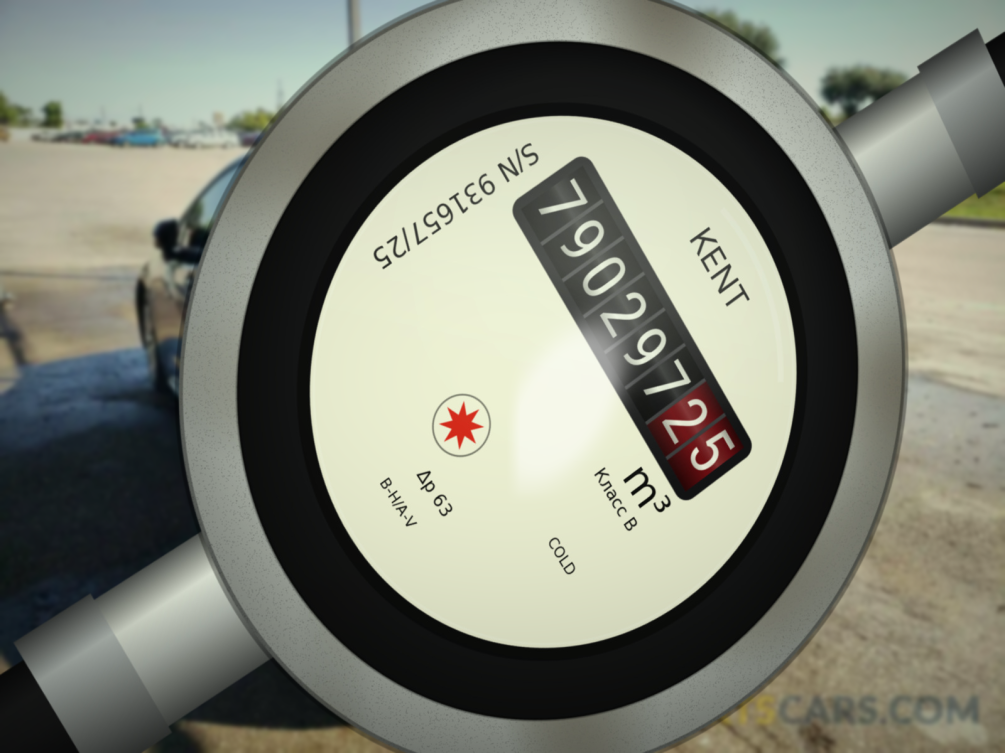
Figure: 790297.25 m³
